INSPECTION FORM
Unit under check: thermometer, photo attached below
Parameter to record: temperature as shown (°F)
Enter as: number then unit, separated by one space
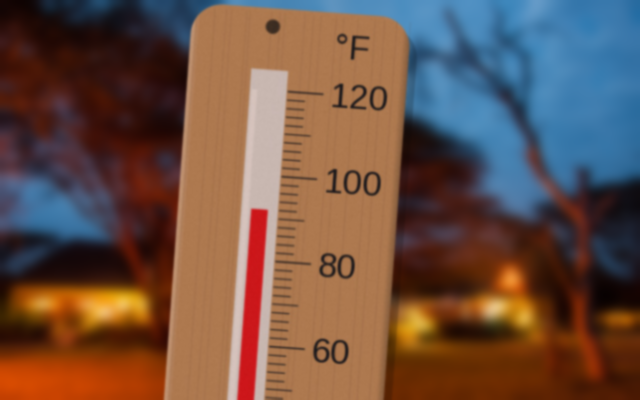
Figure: 92 °F
